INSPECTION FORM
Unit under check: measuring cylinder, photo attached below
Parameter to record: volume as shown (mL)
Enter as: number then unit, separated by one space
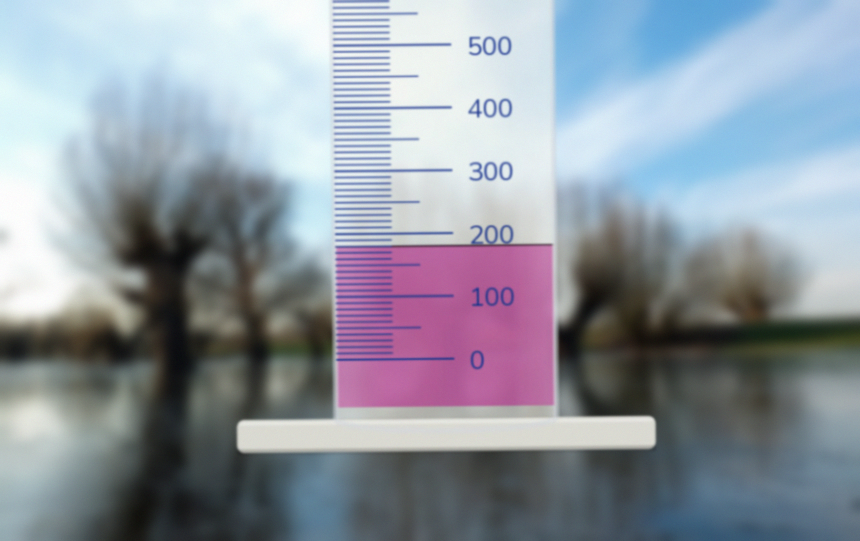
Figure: 180 mL
